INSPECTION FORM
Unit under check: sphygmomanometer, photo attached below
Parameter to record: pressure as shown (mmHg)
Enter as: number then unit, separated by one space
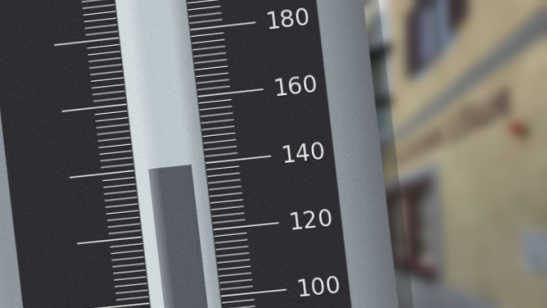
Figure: 140 mmHg
